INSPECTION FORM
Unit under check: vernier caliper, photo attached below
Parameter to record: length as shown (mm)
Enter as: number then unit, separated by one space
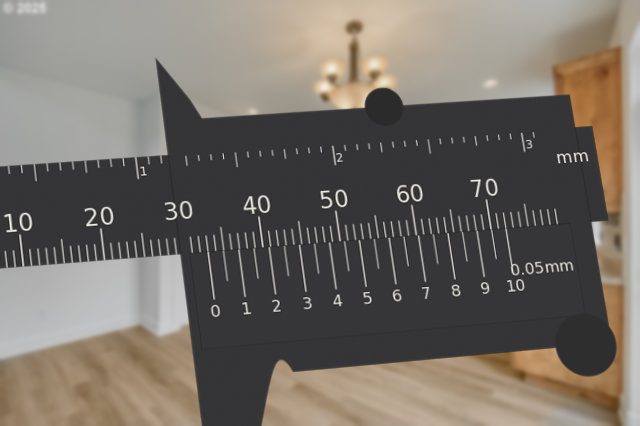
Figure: 33.0 mm
